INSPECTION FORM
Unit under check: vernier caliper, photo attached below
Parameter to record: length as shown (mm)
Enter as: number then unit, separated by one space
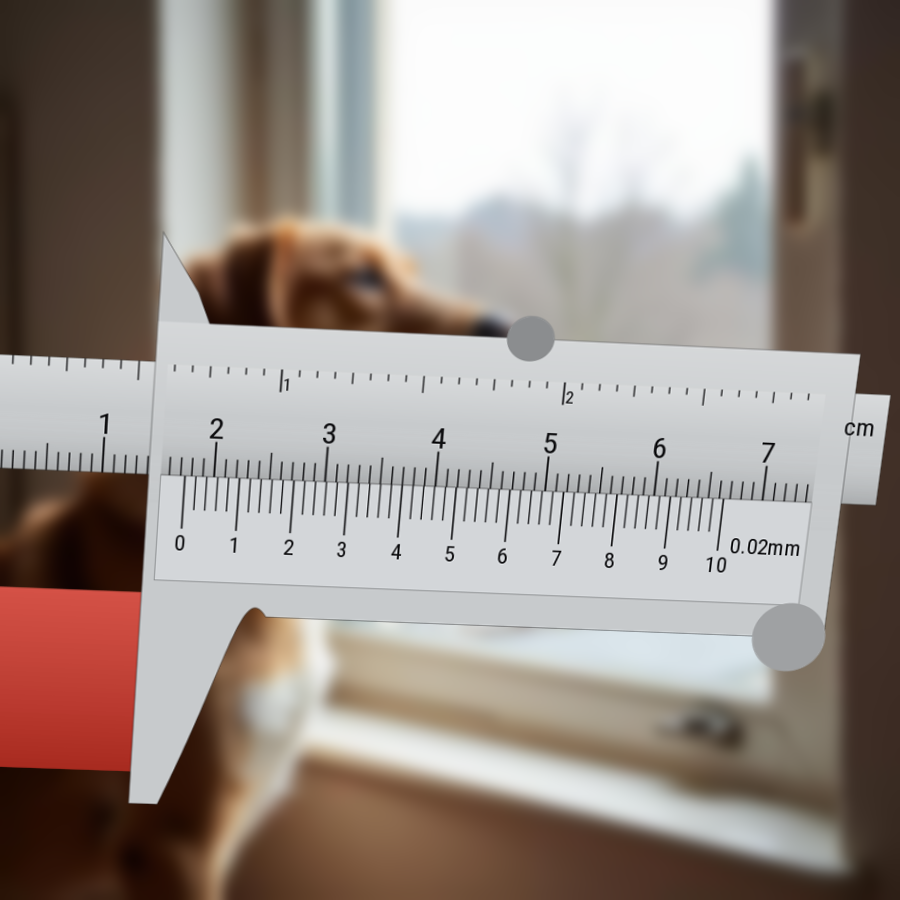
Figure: 17.4 mm
